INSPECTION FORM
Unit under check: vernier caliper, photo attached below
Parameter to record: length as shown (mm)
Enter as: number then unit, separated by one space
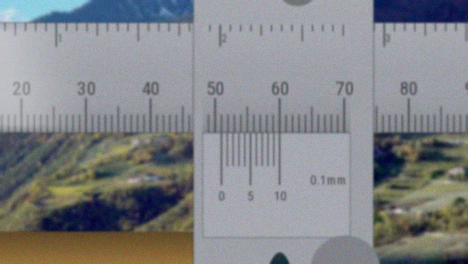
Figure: 51.0 mm
